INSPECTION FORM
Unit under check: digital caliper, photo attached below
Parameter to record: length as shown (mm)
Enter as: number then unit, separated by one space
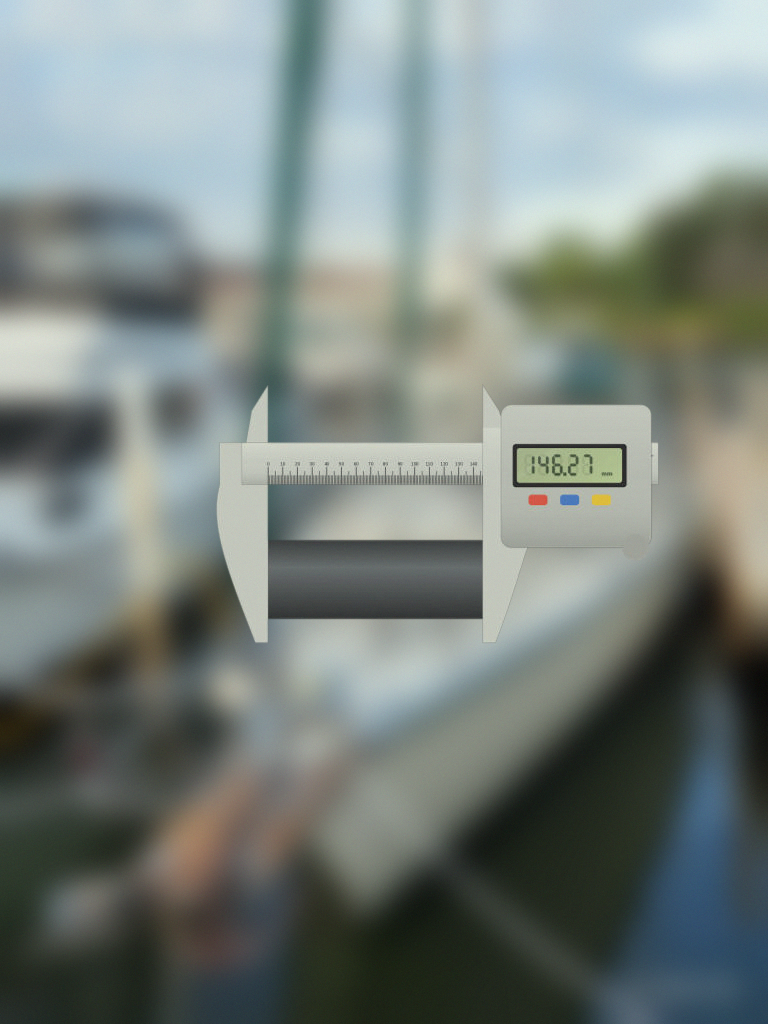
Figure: 146.27 mm
